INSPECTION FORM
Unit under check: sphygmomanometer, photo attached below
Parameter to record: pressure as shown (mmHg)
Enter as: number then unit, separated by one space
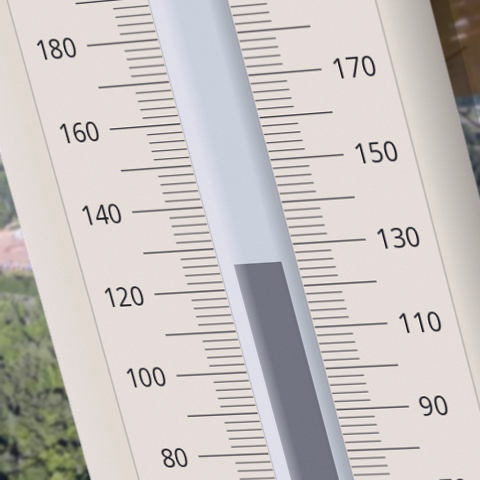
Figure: 126 mmHg
